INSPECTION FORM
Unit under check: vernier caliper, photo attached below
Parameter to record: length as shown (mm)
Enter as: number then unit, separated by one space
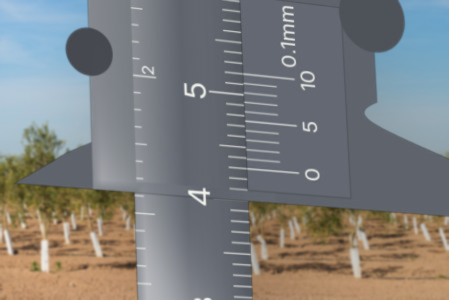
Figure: 43.0 mm
